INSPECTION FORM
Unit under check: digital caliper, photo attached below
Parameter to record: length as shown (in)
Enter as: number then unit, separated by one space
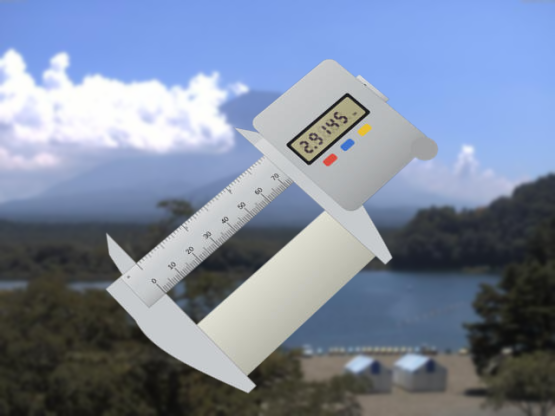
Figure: 2.9145 in
